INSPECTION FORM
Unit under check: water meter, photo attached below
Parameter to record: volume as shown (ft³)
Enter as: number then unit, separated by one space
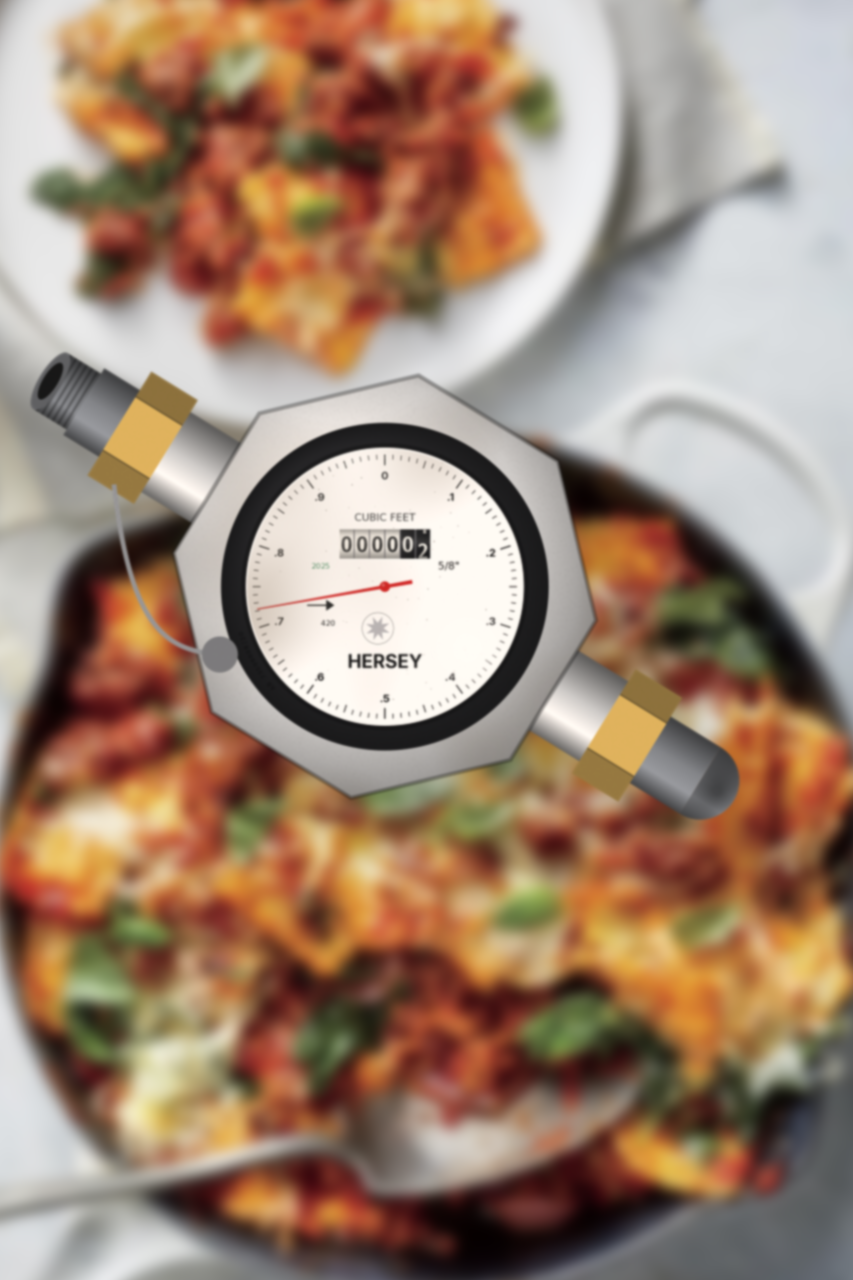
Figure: 1.72 ft³
